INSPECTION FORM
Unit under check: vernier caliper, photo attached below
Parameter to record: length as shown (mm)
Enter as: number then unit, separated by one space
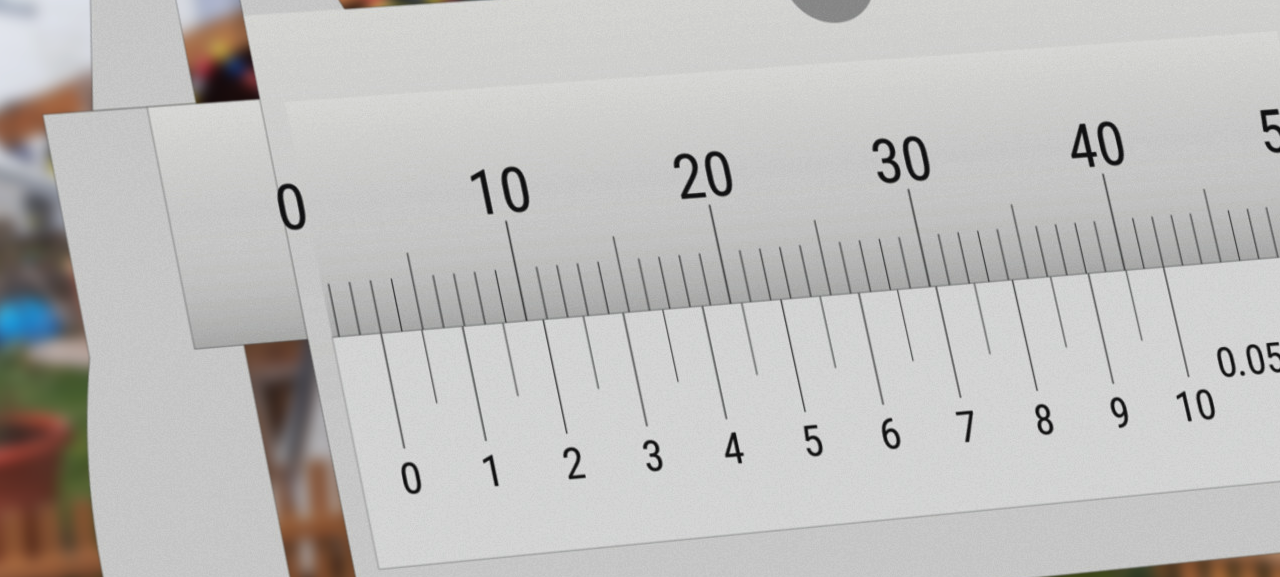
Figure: 3.0 mm
